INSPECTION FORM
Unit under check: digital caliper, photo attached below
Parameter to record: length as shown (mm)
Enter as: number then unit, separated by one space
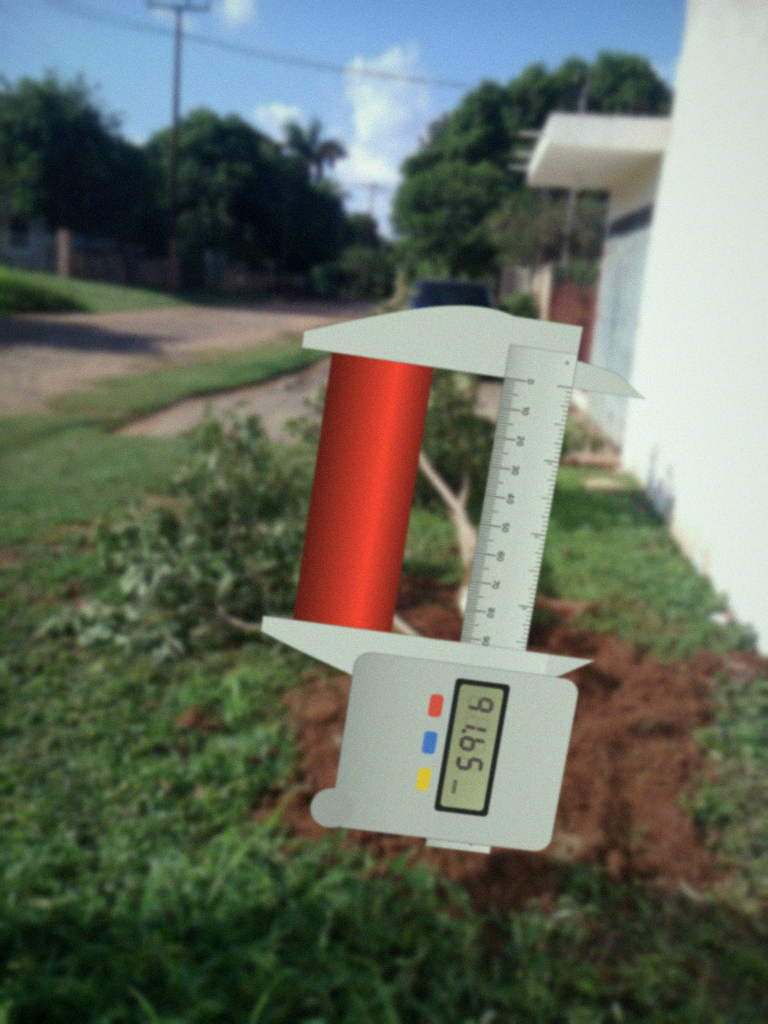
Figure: 91.65 mm
